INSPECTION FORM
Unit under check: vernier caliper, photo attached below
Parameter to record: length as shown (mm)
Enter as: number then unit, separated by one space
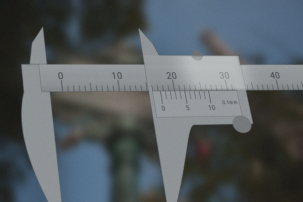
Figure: 17.4 mm
